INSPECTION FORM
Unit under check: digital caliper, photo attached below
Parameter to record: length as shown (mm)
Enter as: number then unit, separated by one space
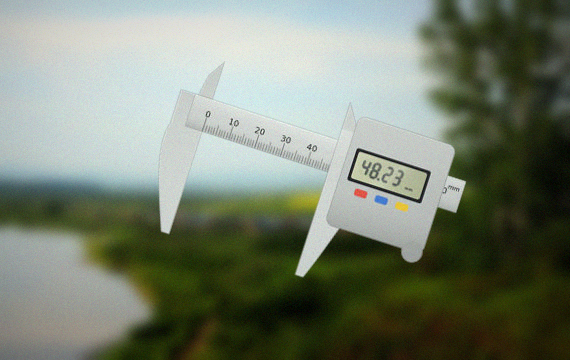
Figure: 48.23 mm
